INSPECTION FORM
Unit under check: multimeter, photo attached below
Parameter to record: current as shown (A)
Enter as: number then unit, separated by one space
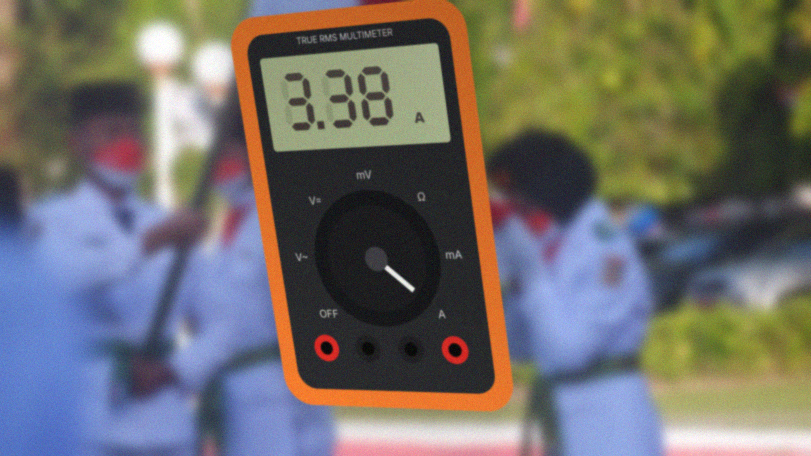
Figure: 3.38 A
